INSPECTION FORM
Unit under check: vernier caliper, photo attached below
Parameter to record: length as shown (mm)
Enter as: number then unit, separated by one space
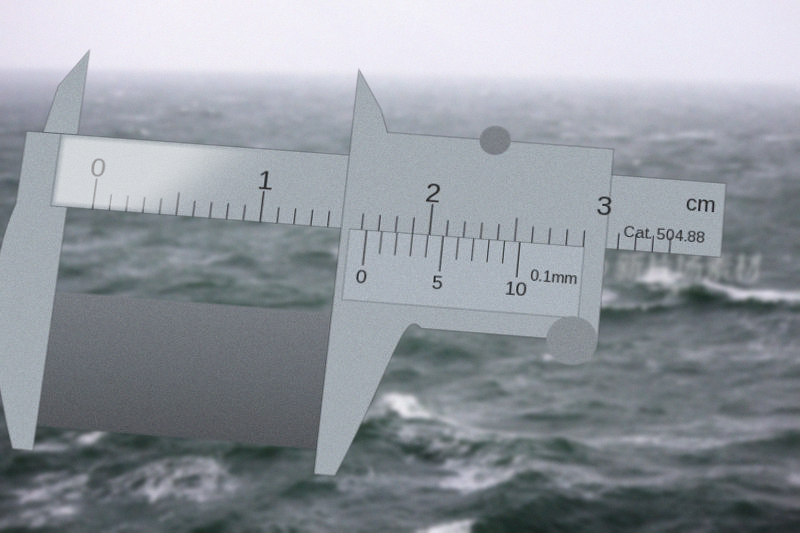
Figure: 16.3 mm
